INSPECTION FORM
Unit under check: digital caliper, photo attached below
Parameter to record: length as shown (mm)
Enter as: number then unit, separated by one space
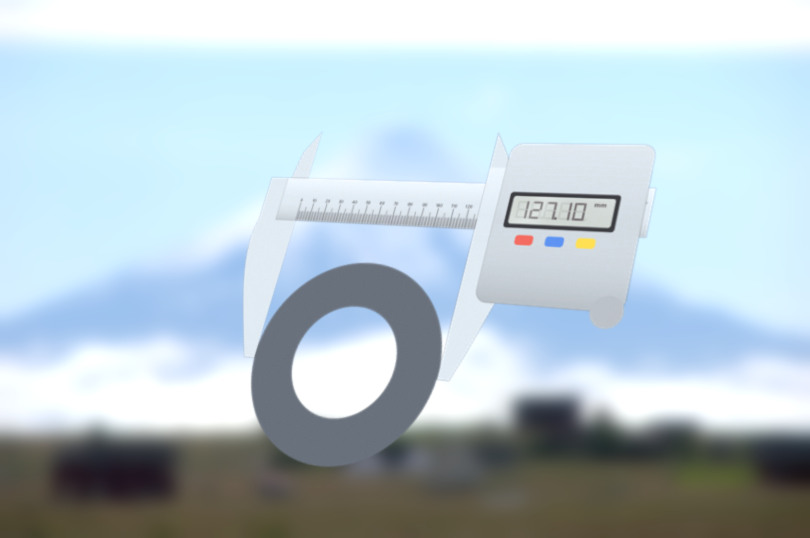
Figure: 127.10 mm
